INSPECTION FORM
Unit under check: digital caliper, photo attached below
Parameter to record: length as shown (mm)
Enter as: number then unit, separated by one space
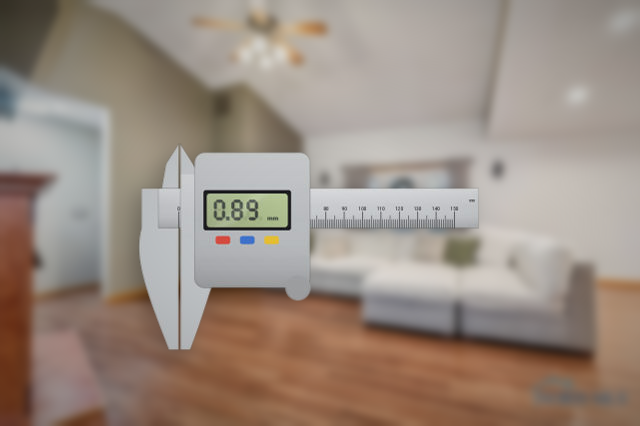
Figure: 0.89 mm
